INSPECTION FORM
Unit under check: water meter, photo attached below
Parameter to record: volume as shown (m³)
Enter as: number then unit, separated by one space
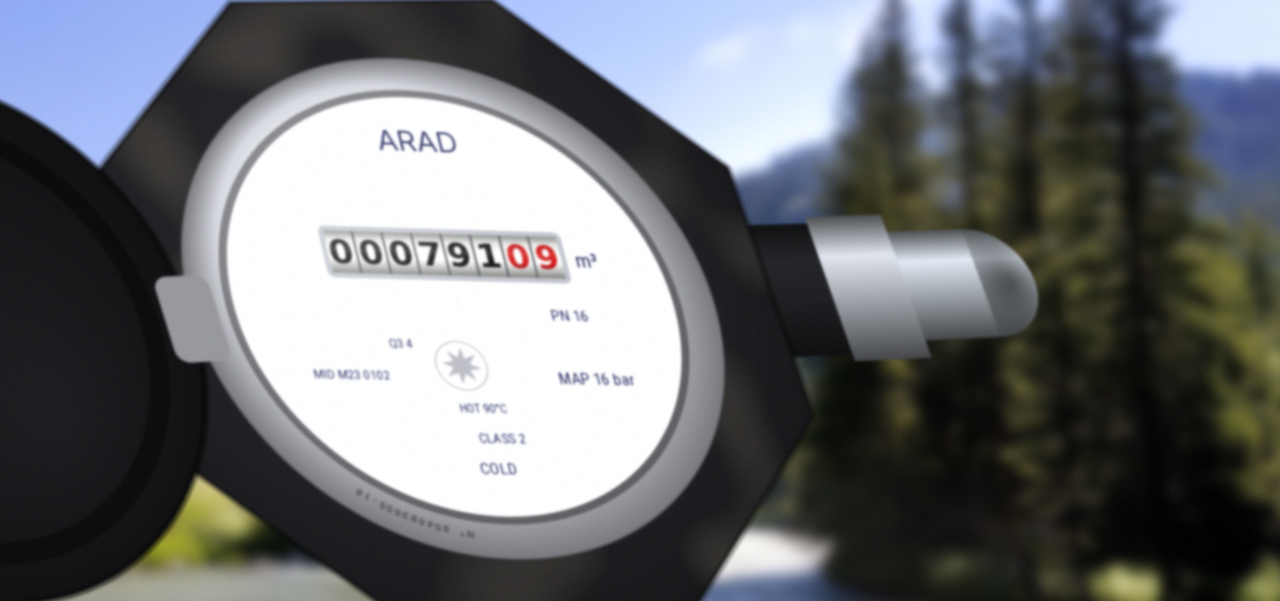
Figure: 791.09 m³
